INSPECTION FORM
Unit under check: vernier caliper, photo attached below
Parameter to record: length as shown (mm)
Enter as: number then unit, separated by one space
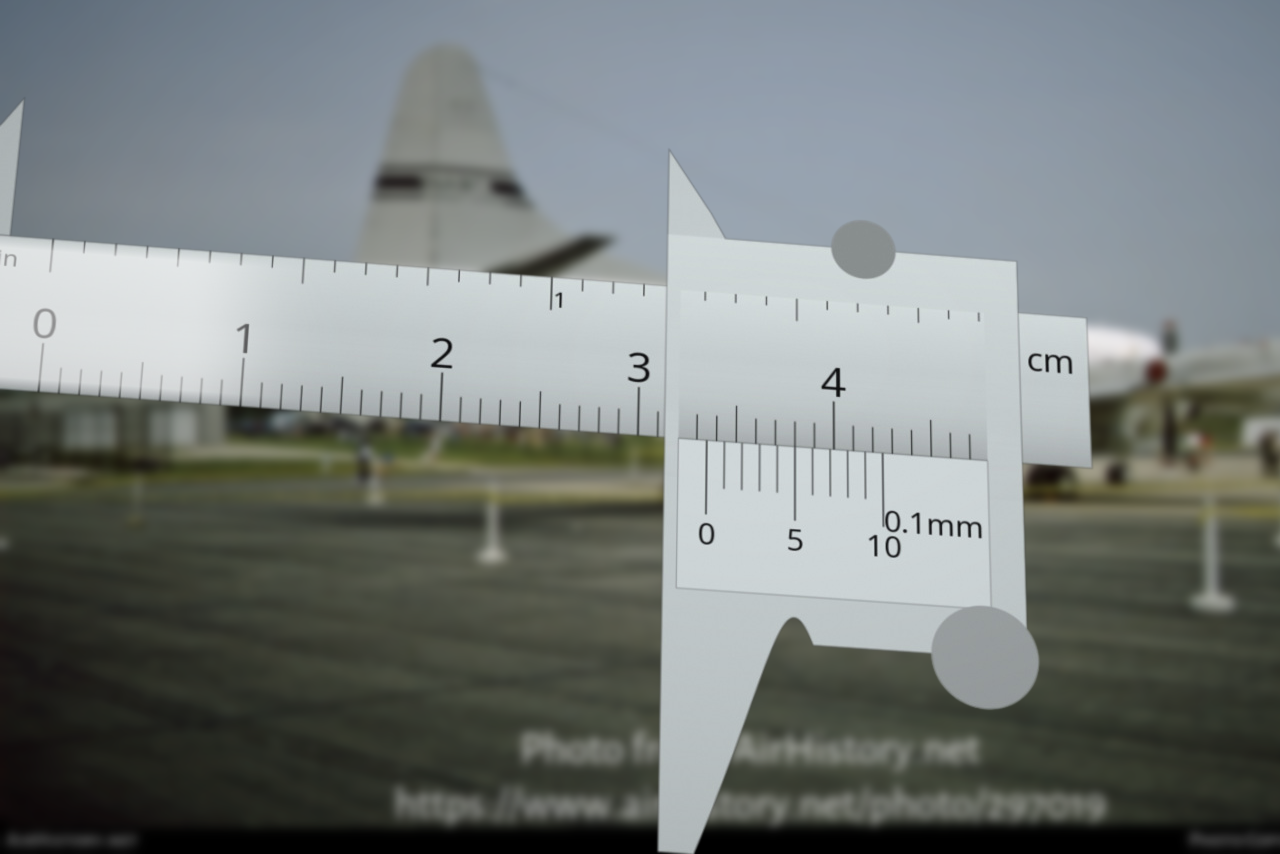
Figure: 33.5 mm
